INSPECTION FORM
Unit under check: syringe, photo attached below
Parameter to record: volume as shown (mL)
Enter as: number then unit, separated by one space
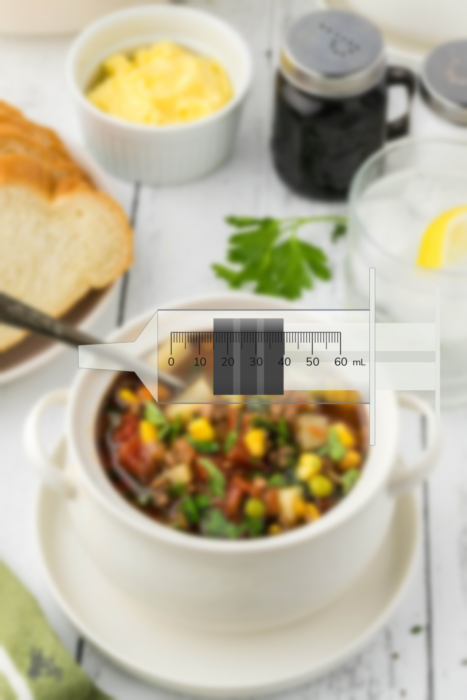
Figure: 15 mL
